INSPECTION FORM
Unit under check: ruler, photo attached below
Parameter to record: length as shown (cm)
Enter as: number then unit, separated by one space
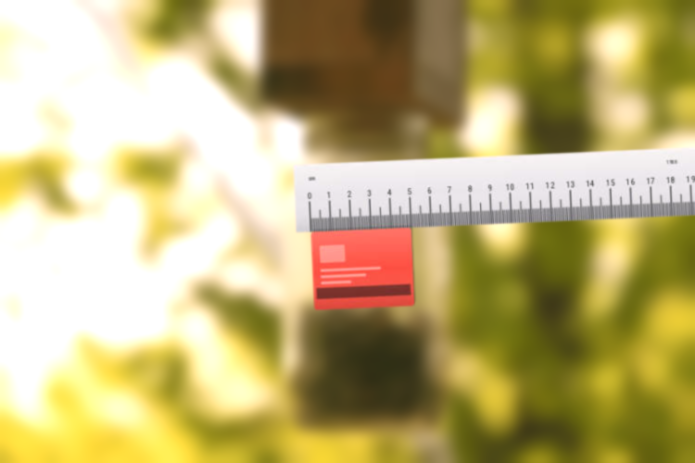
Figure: 5 cm
